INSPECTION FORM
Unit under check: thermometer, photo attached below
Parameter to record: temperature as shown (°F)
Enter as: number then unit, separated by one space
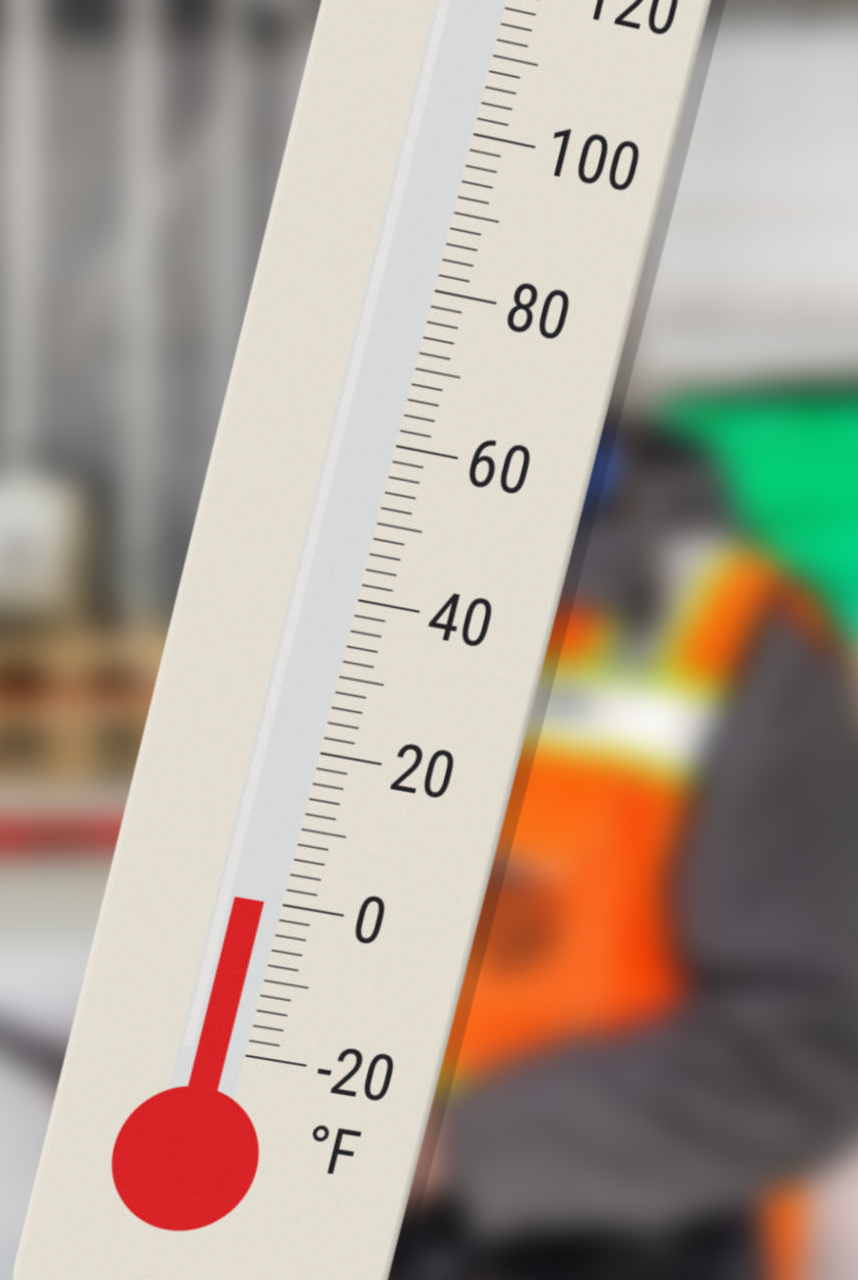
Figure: 0 °F
